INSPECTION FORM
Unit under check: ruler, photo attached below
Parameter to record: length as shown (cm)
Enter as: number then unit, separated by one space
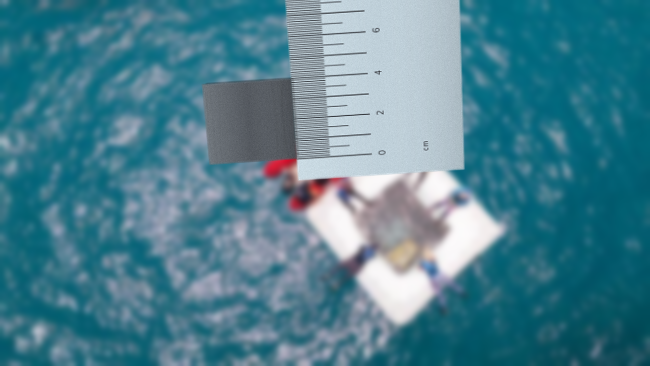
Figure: 4 cm
